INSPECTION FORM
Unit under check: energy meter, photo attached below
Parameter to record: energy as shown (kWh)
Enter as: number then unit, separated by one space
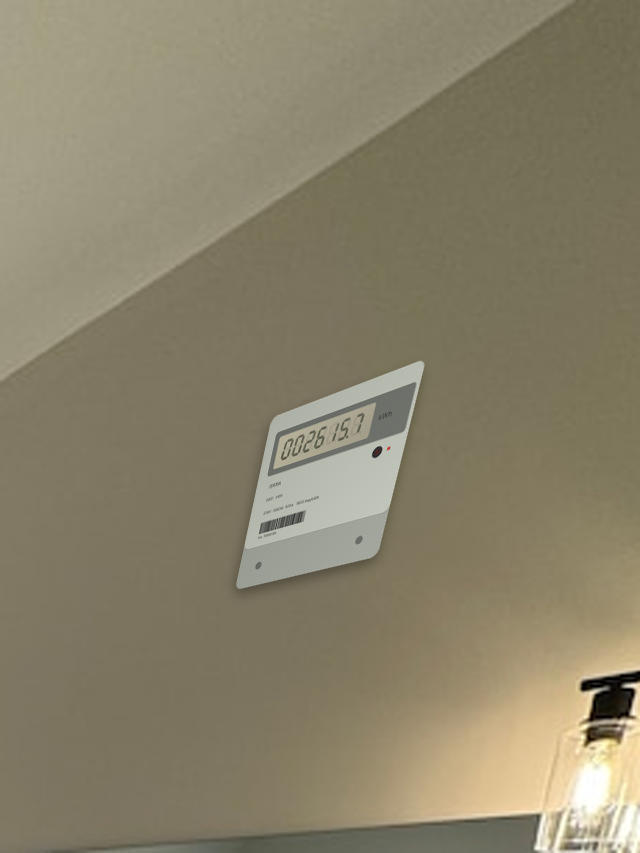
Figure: 2615.7 kWh
